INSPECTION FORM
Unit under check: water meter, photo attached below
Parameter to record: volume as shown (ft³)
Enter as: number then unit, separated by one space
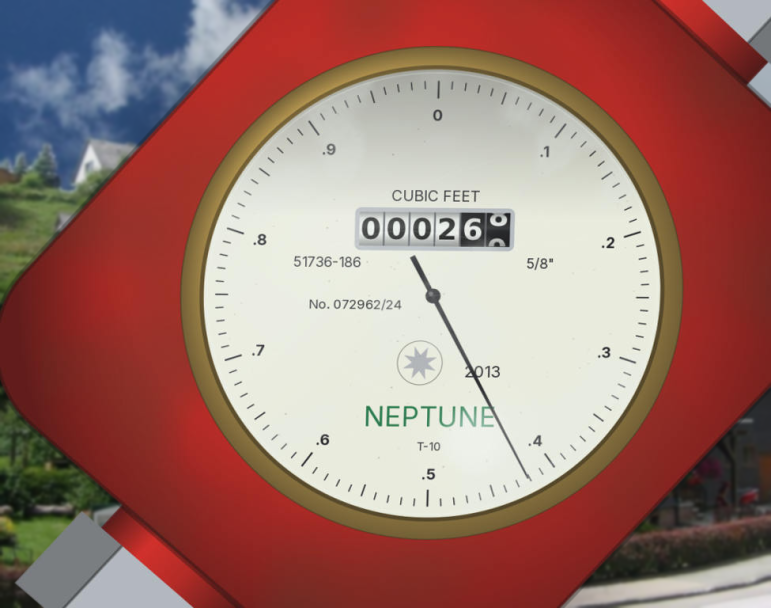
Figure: 268.42 ft³
